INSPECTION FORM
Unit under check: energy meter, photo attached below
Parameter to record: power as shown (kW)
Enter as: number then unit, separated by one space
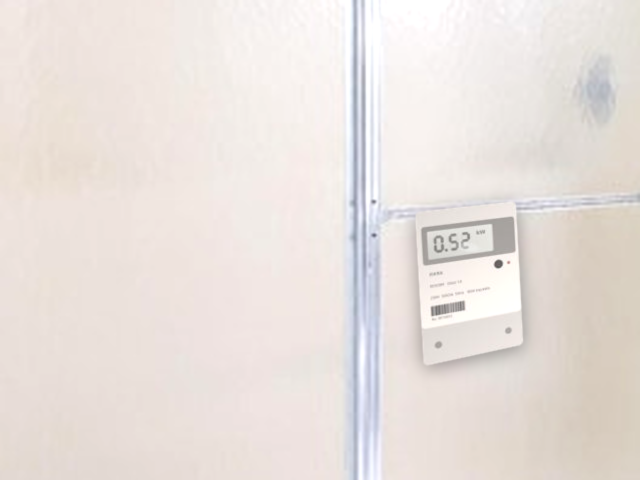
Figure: 0.52 kW
